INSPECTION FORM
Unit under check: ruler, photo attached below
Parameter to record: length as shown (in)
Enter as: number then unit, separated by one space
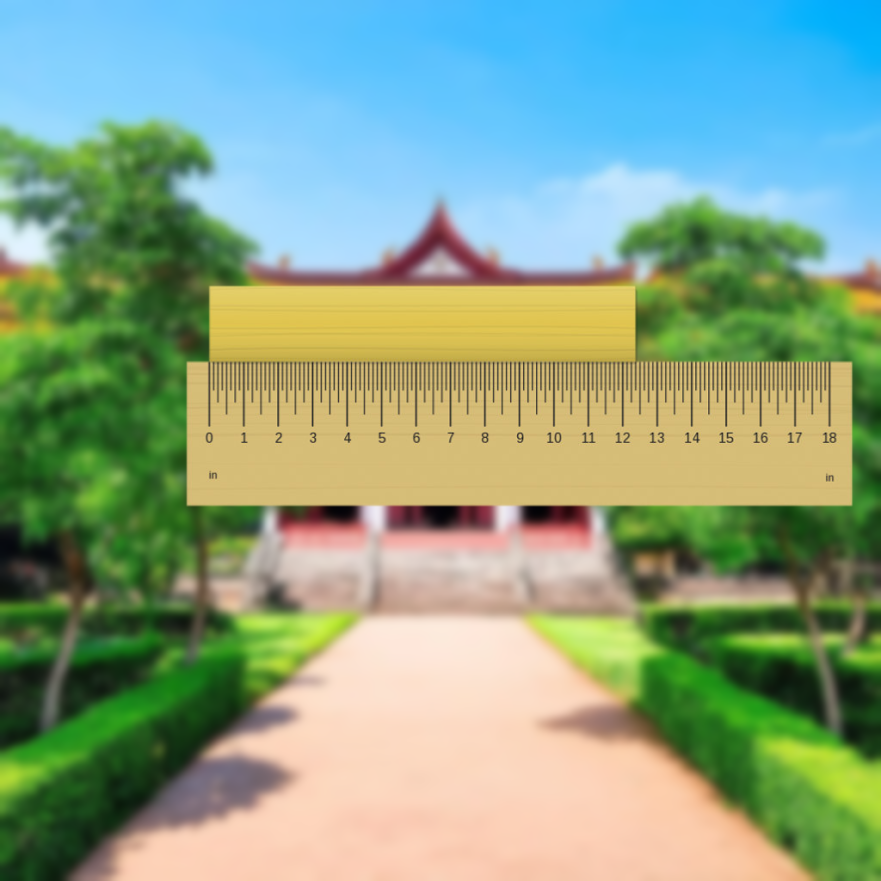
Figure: 12.375 in
